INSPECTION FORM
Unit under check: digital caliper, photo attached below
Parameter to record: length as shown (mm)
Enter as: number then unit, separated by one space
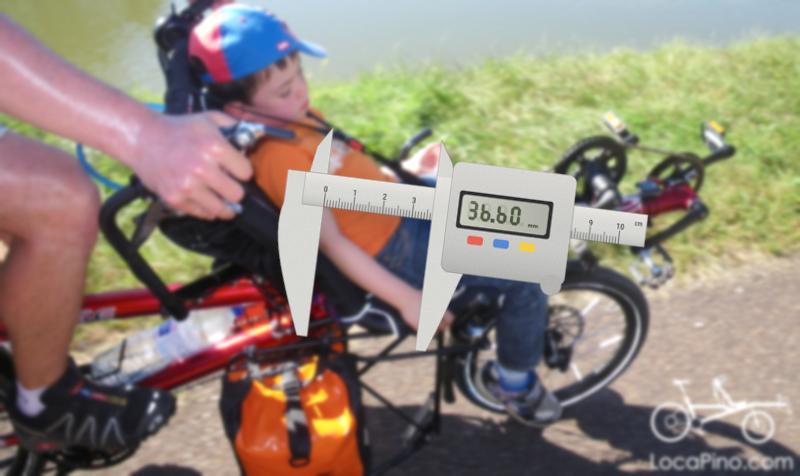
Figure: 36.60 mm
